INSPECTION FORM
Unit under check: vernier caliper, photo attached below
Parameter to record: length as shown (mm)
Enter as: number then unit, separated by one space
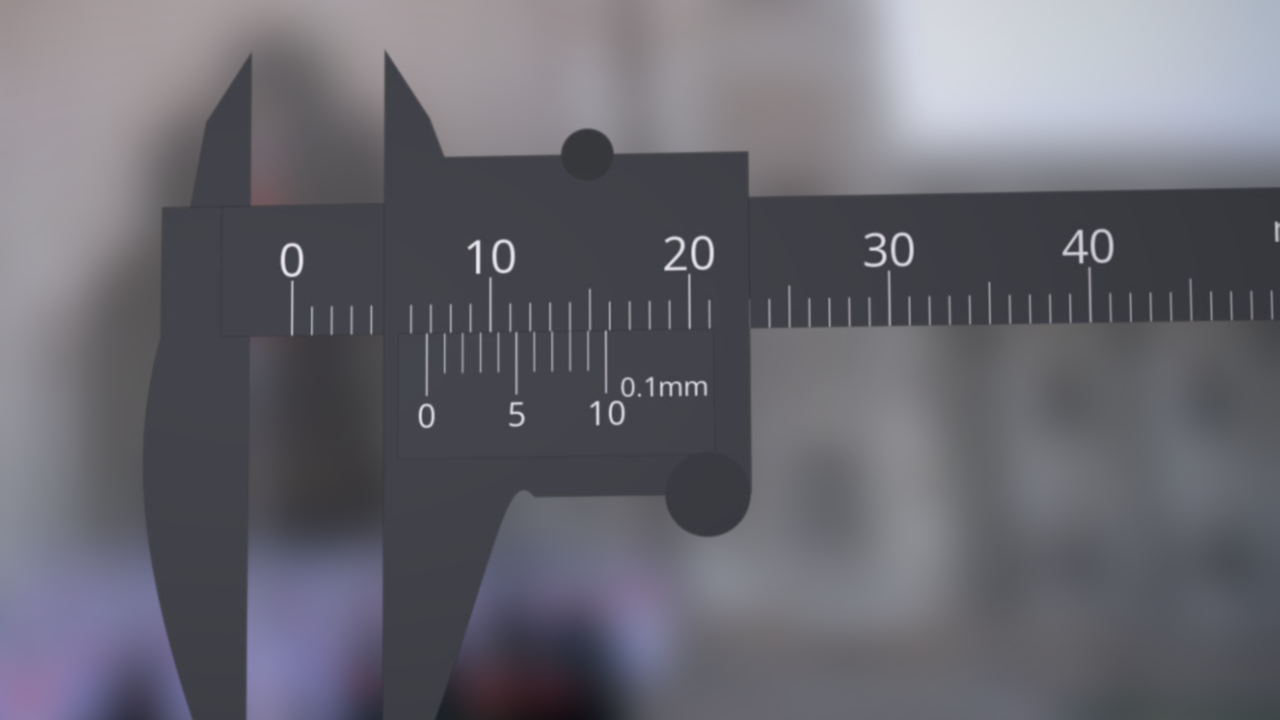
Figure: 6.8 mm
